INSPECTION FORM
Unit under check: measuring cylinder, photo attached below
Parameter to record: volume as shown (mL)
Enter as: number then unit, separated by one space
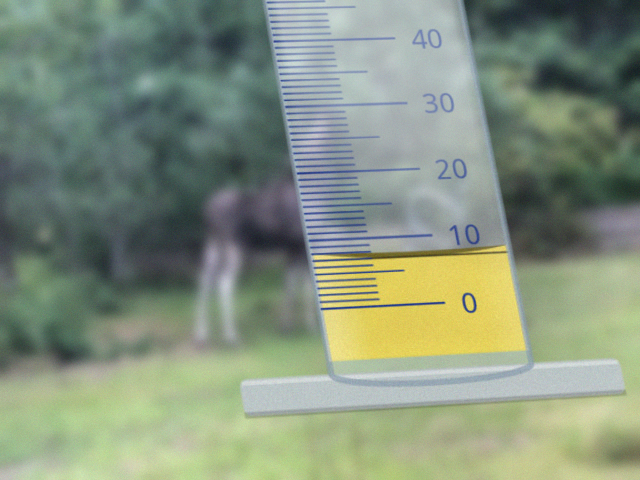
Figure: 7 mL
